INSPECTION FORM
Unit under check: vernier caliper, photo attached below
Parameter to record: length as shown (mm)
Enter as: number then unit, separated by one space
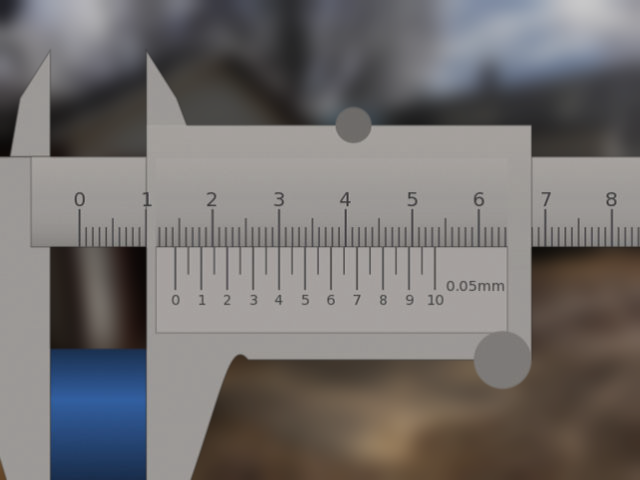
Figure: 14.4 mm
